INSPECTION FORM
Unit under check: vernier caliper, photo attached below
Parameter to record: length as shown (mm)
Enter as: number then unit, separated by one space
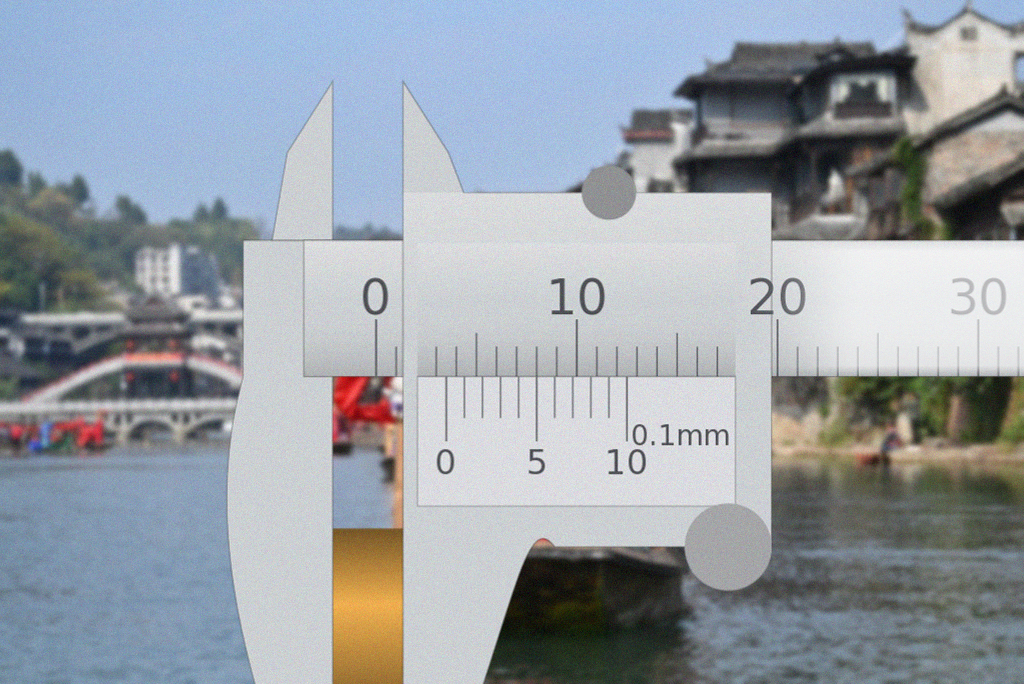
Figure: 3.5 mm
